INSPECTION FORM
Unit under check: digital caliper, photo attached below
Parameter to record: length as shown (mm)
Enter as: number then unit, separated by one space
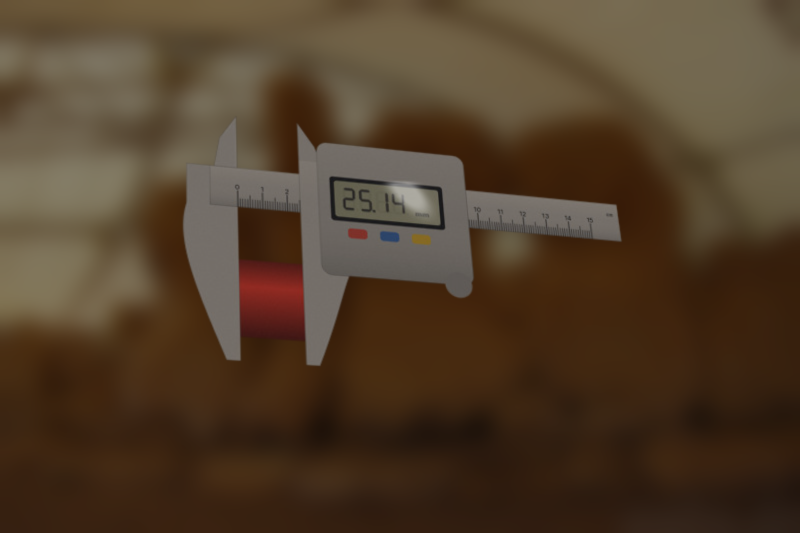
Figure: 25.14 mm
